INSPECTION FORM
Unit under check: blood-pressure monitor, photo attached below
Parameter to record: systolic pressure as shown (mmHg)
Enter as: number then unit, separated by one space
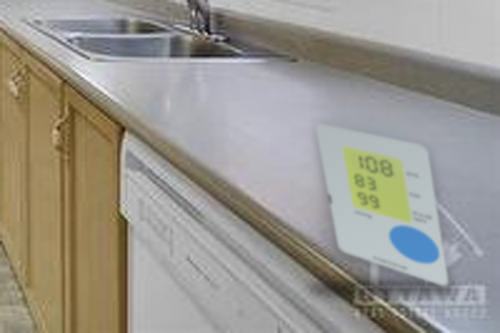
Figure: 108 mmHg
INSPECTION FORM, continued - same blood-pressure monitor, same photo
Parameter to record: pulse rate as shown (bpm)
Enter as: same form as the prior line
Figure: 99 bpm
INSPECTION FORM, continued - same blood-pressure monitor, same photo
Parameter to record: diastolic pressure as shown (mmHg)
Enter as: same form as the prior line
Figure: 83 mmHg
